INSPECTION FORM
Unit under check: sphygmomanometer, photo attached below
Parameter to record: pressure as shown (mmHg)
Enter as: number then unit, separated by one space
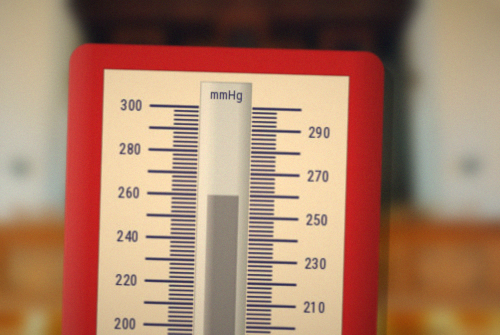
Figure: 260 mmHg
